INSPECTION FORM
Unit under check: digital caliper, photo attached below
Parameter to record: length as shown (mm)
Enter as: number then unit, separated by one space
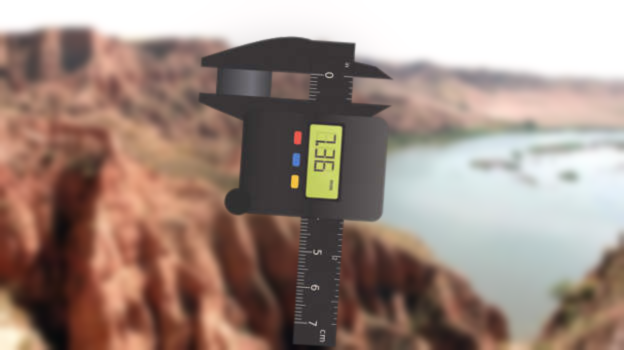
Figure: 7.36 mm
